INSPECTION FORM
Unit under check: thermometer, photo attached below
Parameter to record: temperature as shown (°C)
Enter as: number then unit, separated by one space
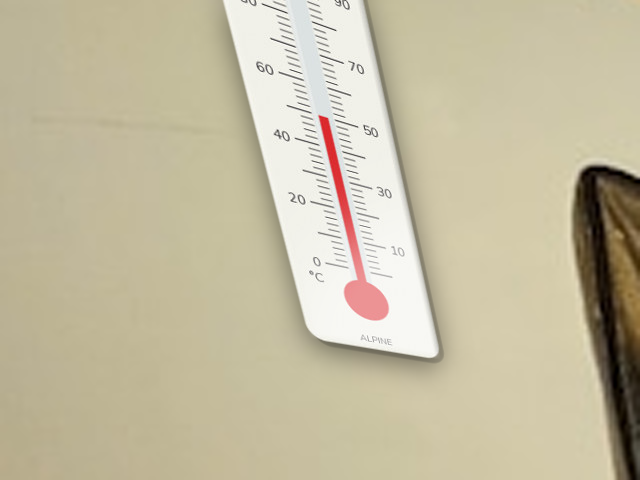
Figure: 50 °C
